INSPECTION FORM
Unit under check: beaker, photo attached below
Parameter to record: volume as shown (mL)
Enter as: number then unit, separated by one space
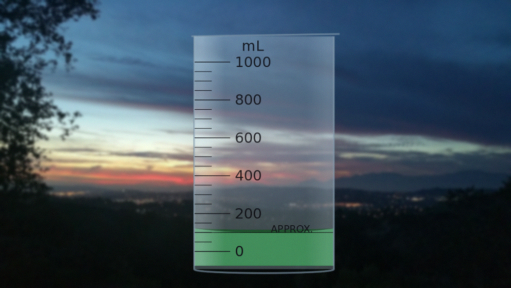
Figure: 100 mL
